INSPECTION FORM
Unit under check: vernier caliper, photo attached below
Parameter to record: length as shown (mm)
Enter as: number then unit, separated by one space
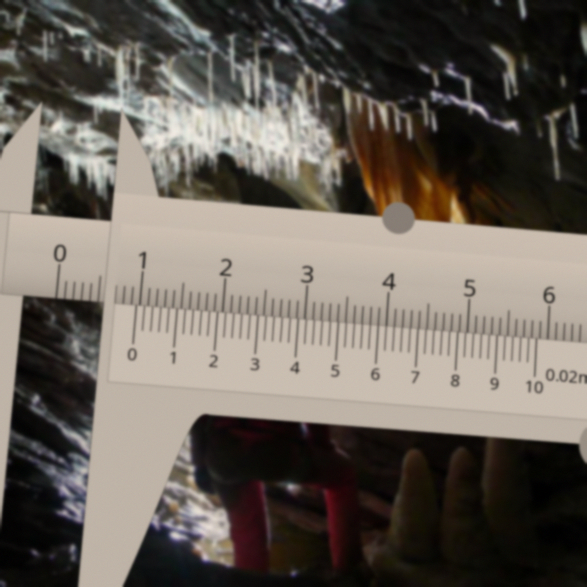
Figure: 9.6 mm
